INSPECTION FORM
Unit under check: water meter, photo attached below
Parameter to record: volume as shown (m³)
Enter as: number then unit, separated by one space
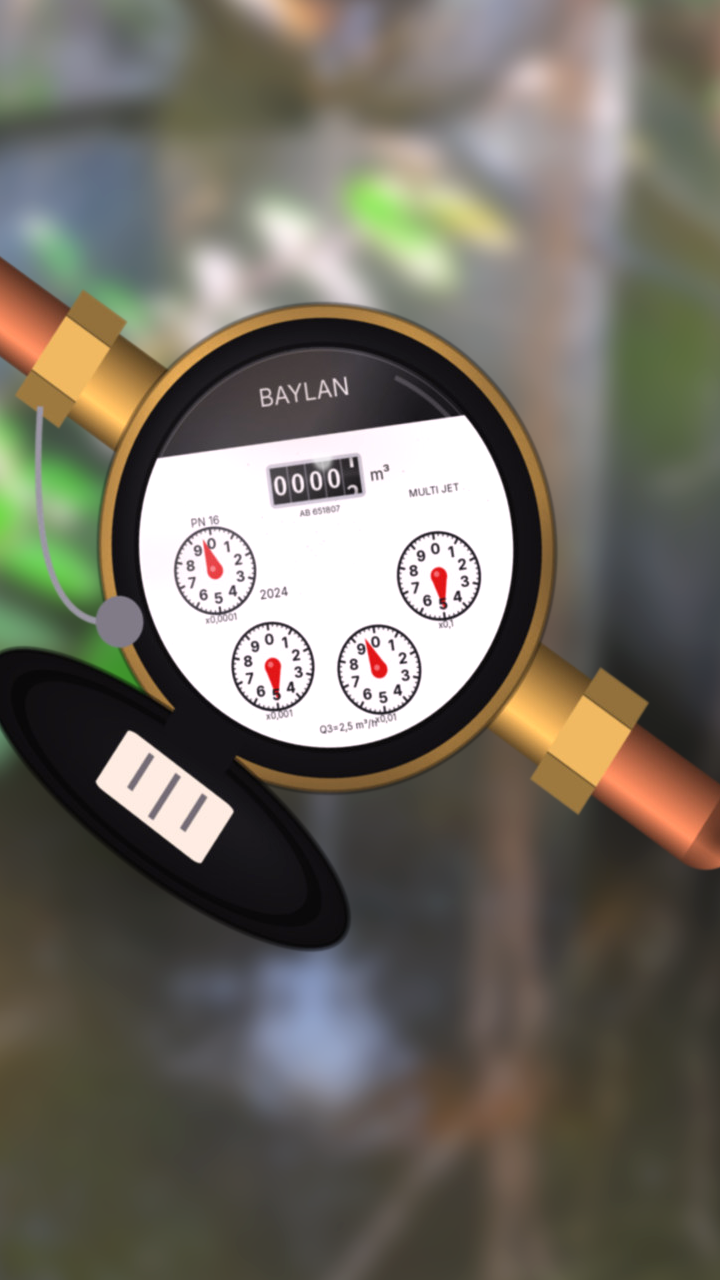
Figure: 1.4949 m³
